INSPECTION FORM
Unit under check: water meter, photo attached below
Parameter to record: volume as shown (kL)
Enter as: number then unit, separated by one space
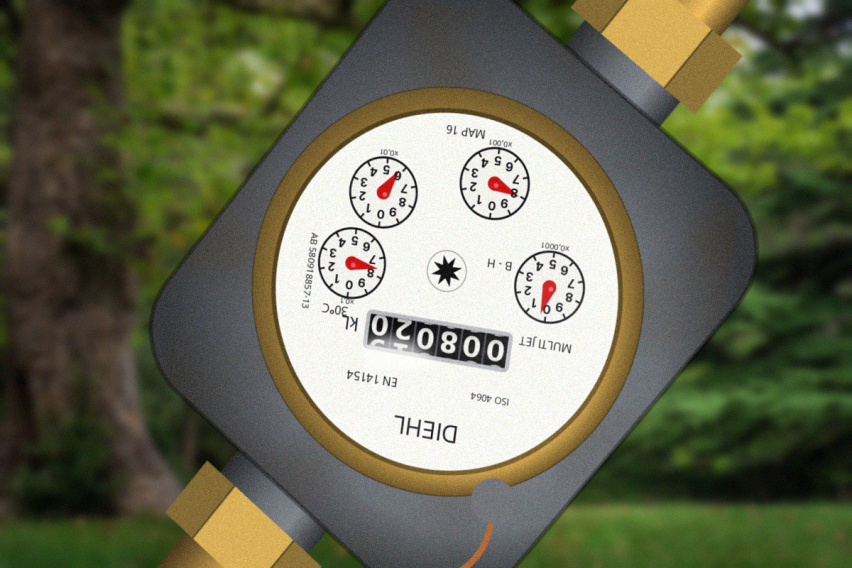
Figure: 8019.7580 kL
